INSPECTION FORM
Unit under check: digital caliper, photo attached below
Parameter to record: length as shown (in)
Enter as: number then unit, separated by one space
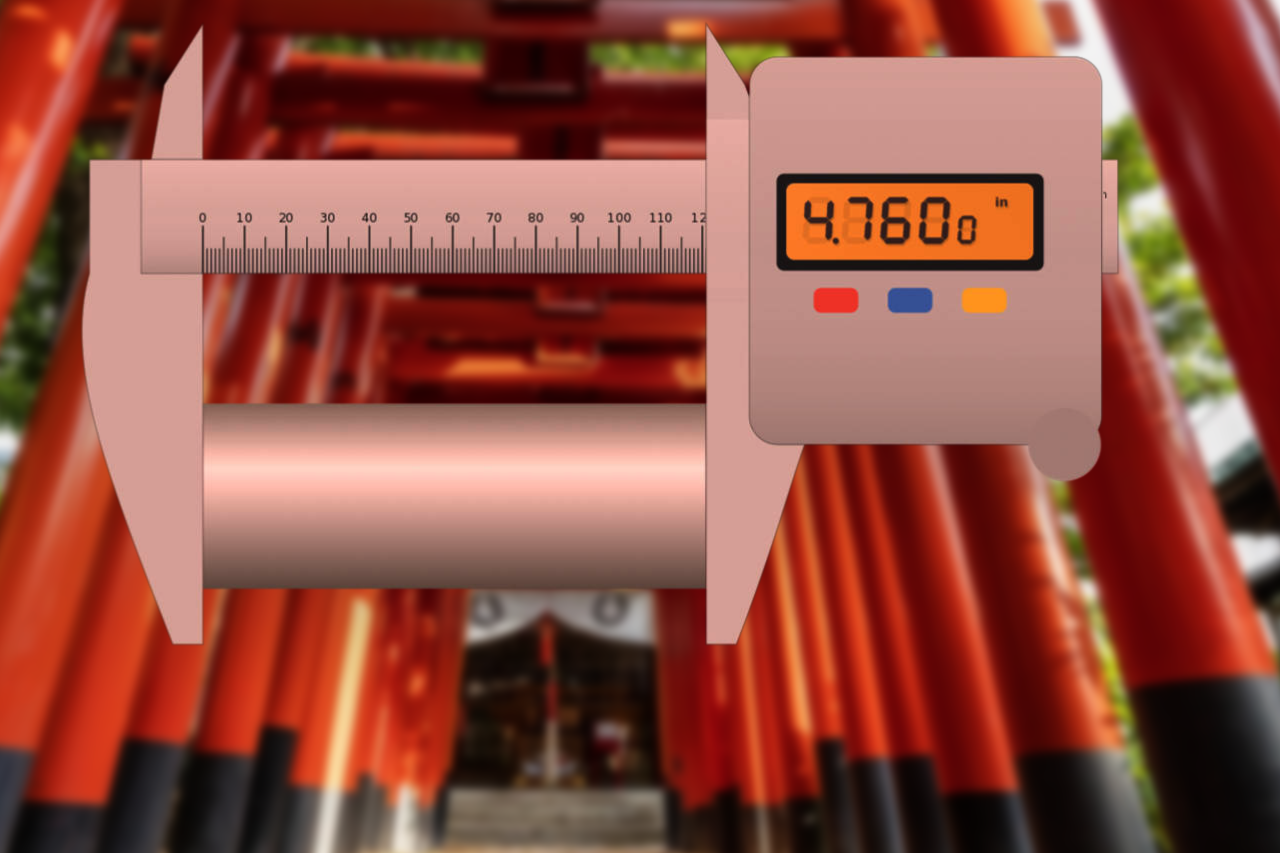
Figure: 4.7600 in
